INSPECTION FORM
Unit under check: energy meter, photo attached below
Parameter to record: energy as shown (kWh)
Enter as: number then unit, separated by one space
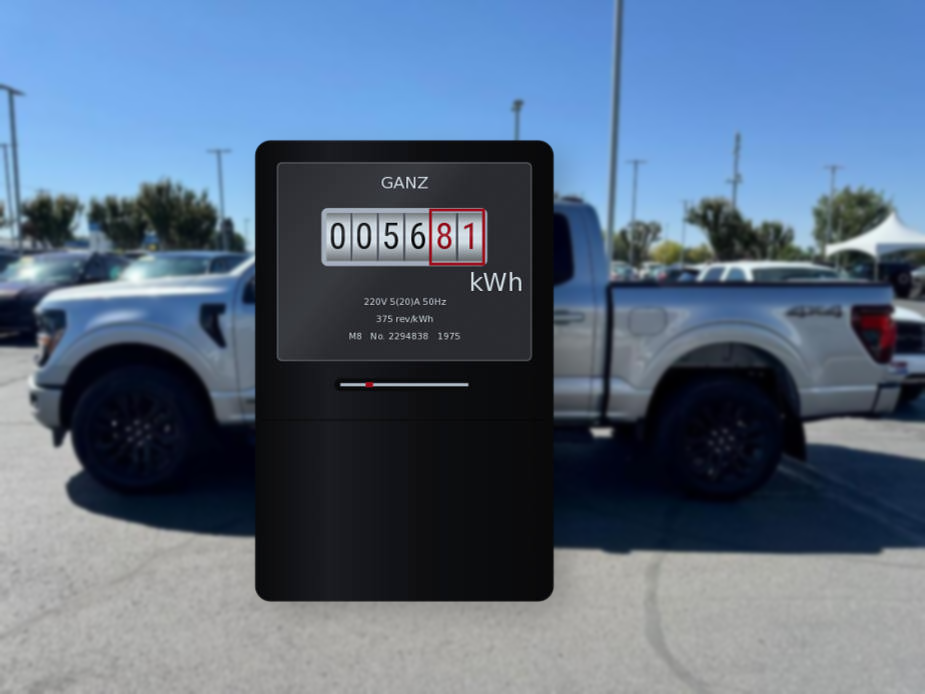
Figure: 56.81 kWh
